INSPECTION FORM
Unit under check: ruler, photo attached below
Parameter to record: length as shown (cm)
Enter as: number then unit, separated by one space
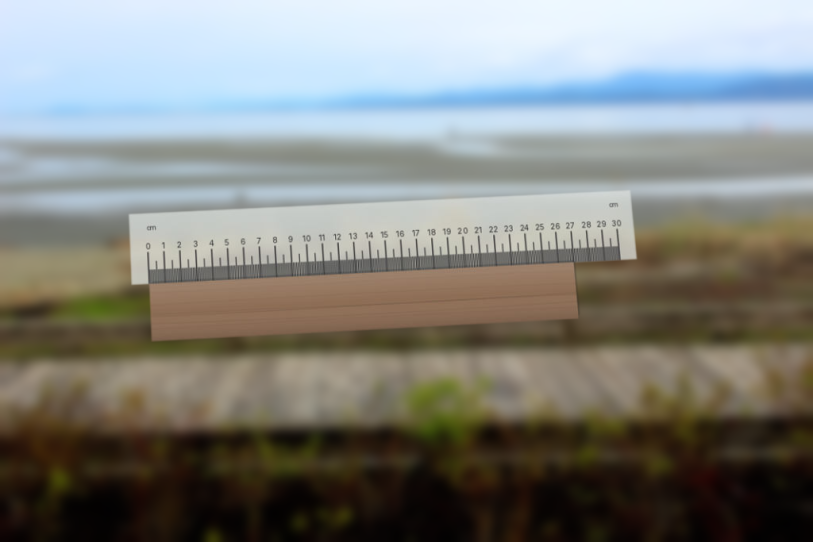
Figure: 27 cm
